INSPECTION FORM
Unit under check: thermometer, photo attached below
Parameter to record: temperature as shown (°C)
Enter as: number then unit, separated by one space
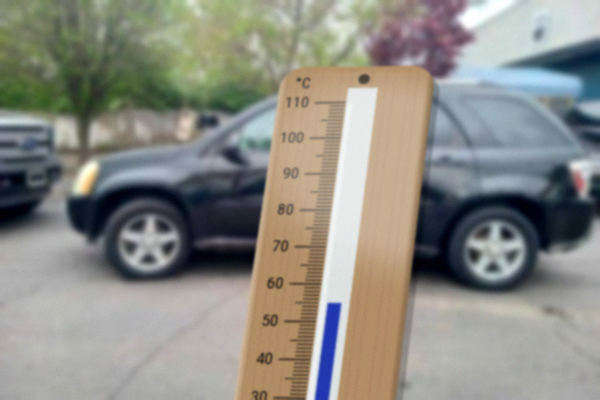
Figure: 55 °C
